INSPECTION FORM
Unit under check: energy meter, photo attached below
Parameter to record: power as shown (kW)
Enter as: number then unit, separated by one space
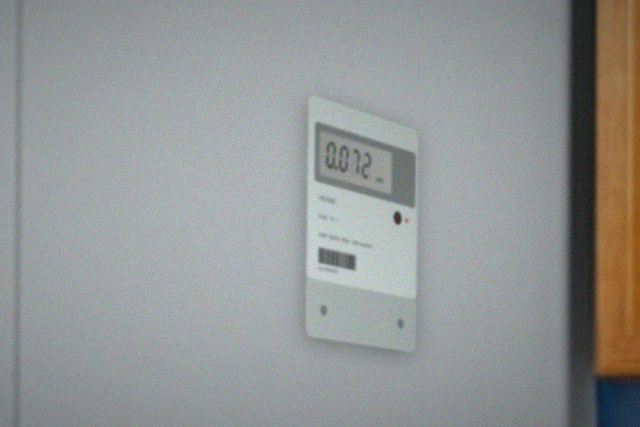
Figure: 0.072 kW
